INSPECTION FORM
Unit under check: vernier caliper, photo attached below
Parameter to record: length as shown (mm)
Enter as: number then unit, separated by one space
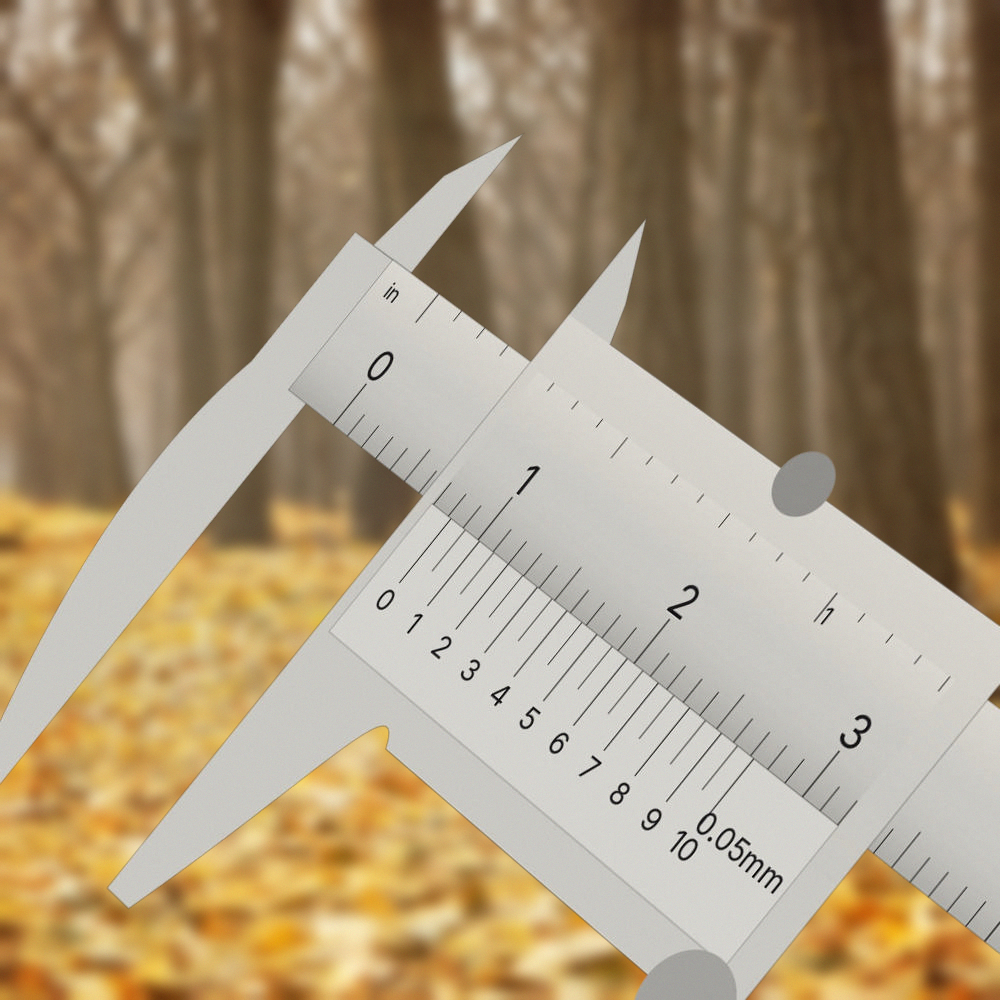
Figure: 8.2 mm
